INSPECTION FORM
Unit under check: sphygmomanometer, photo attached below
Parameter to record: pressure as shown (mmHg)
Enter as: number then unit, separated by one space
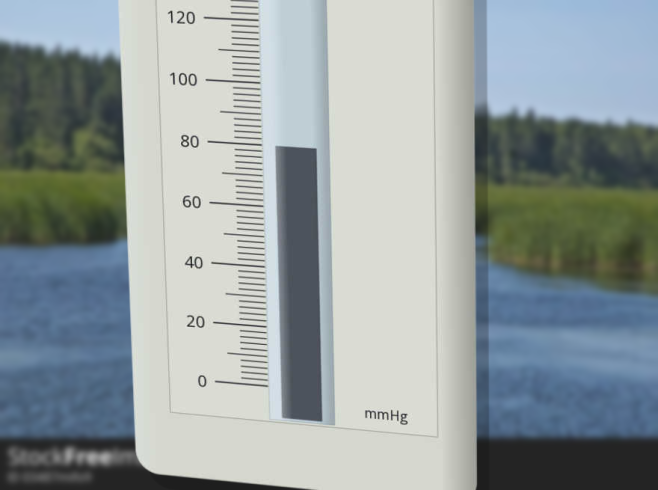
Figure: 80 mmHg
